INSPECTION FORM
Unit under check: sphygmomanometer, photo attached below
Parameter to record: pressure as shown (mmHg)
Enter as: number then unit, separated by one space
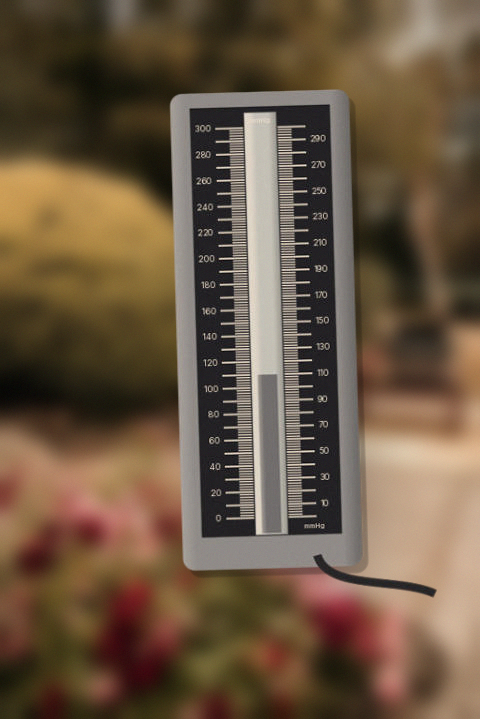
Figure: 110 mmHg
